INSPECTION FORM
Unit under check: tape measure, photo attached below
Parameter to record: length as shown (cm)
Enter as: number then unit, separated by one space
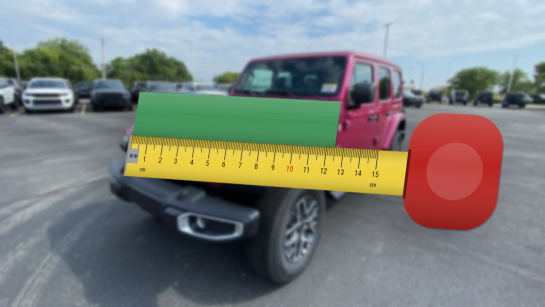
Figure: 12.5 cm
